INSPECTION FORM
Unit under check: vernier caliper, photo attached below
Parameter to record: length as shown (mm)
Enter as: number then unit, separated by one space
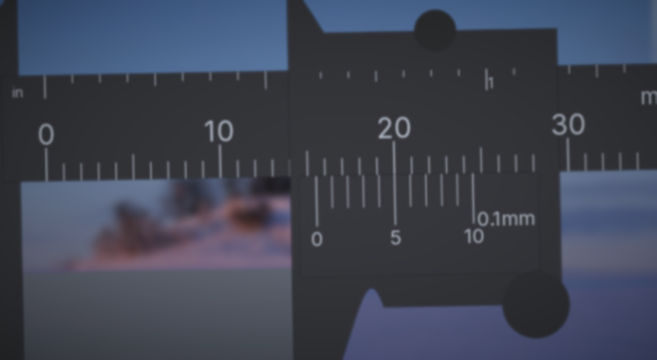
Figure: 15.5 mm
